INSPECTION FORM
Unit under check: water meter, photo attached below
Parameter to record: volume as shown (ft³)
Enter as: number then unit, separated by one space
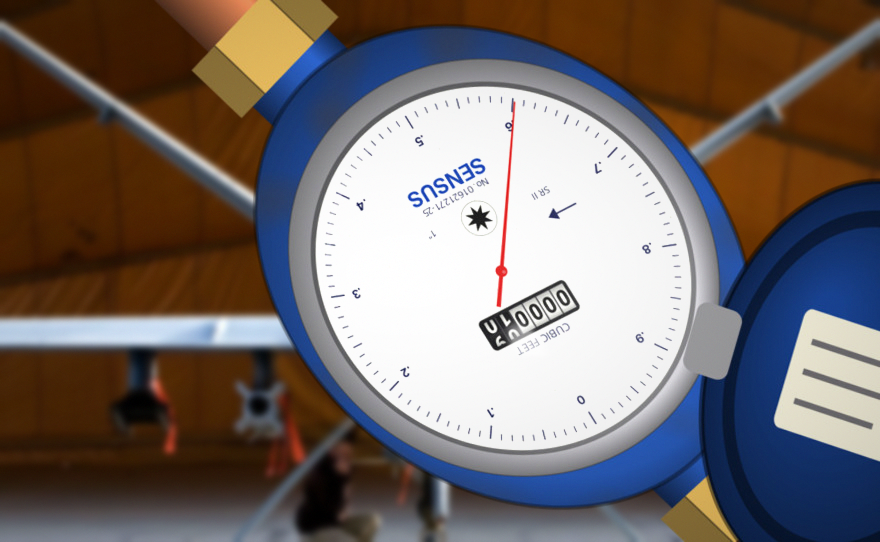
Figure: 9.60 ft³
